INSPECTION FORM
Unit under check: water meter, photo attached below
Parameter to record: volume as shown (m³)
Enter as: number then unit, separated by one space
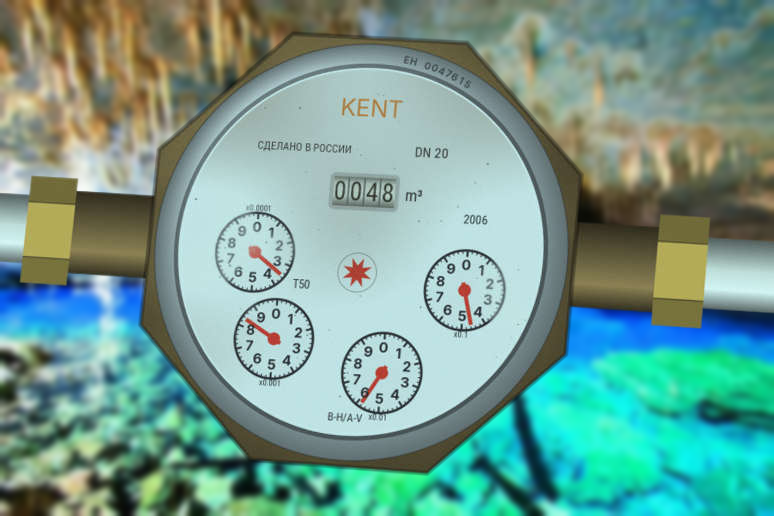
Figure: 48.4583 m³
